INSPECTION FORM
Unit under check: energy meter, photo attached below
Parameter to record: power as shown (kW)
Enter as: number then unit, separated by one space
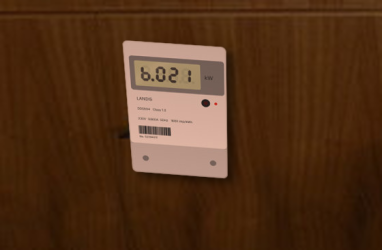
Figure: 6.021 kW
